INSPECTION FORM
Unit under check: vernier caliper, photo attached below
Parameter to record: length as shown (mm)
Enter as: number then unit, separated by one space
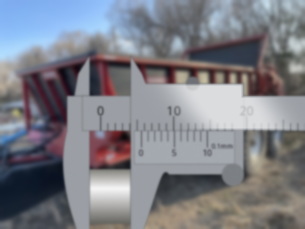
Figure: 5.6 mm
